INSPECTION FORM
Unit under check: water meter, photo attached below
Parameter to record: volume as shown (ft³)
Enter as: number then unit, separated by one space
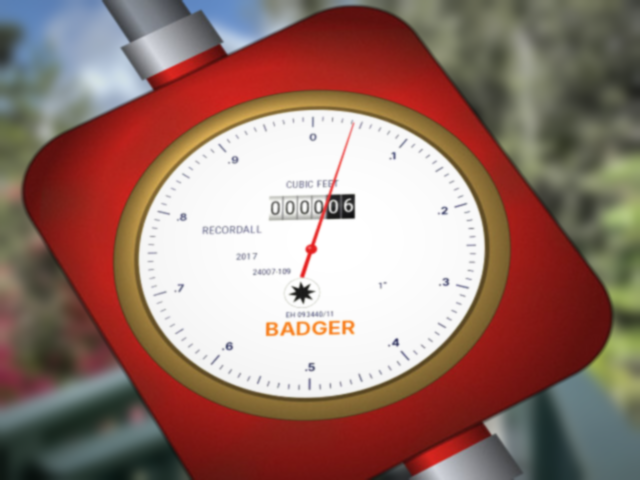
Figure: 6.04 ft³
